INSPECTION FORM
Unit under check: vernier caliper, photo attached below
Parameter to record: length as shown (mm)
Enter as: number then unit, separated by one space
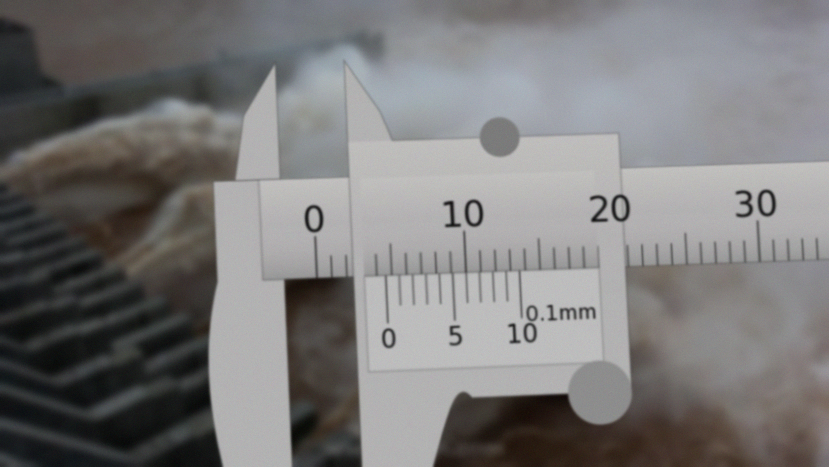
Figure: 4.6 mm
